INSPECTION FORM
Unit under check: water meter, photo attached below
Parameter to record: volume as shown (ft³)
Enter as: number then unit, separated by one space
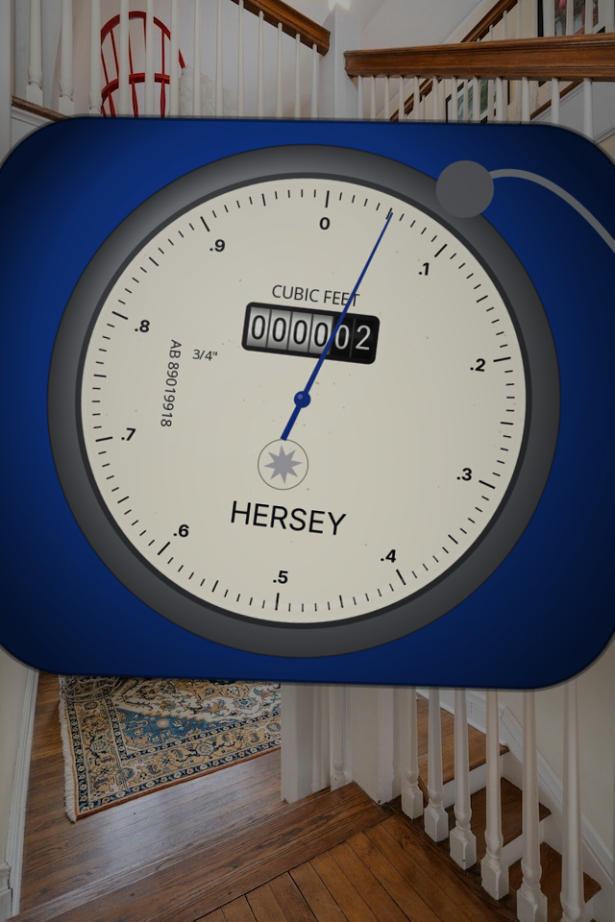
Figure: 2.05 ft³
